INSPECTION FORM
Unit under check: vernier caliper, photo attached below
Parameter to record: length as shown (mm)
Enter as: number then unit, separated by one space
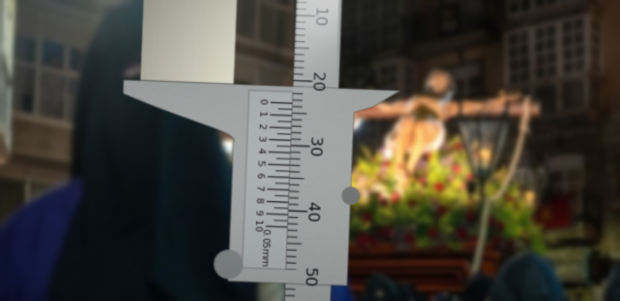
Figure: 23.5 mm
